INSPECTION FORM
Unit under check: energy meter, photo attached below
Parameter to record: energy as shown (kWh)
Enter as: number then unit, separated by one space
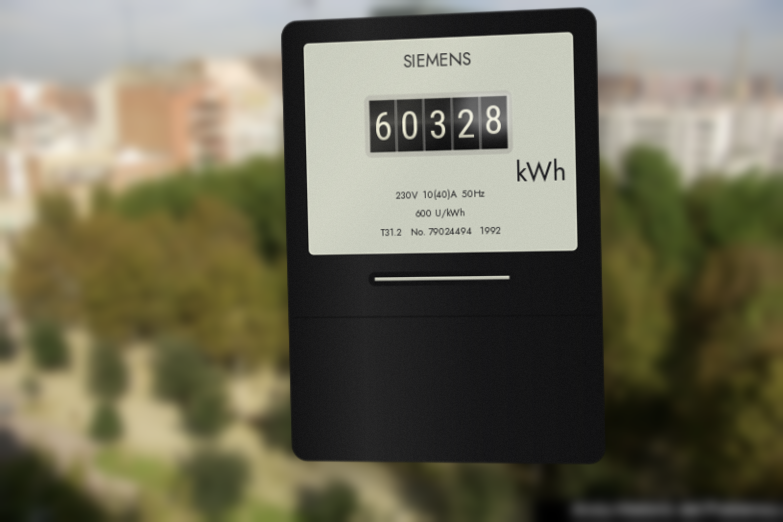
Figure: 60328 kWh
